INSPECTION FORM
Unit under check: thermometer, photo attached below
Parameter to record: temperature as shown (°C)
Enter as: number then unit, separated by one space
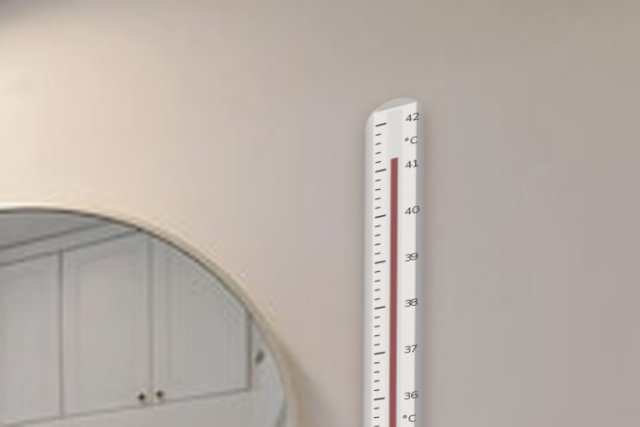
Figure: 41.2 °C
